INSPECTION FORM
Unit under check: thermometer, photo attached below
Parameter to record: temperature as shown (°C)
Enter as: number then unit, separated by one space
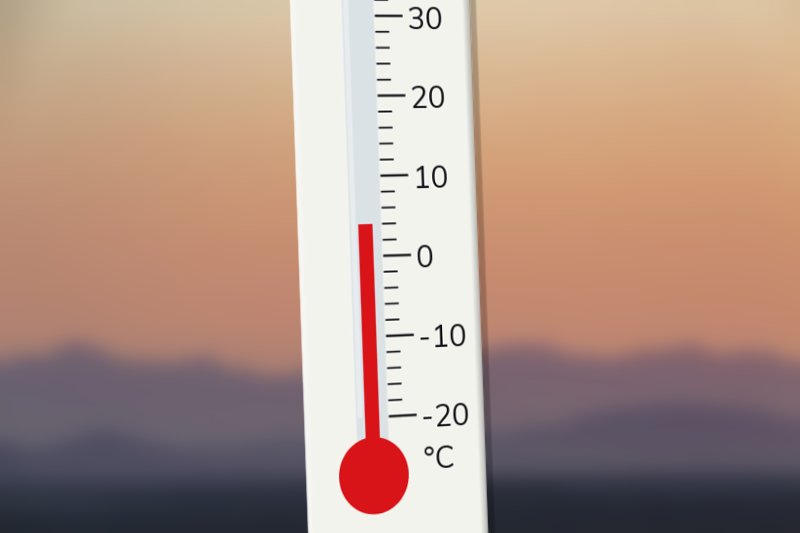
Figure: 4 °C
